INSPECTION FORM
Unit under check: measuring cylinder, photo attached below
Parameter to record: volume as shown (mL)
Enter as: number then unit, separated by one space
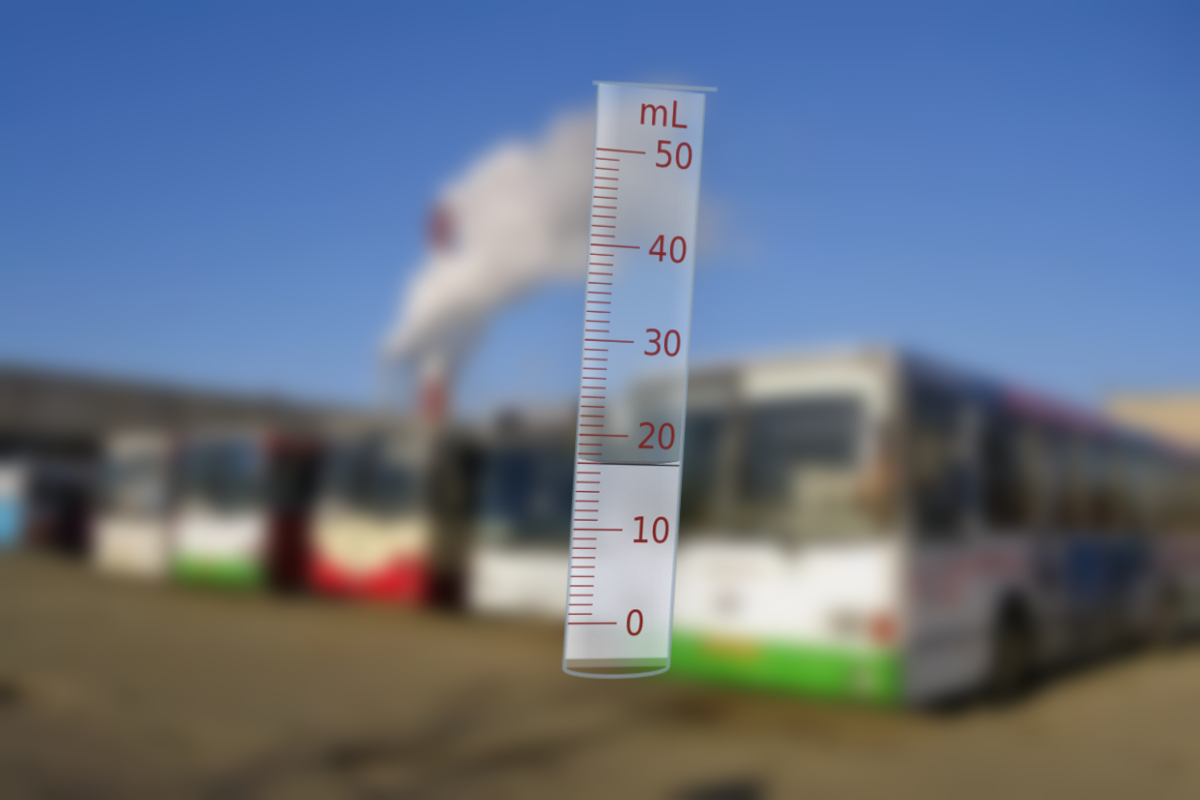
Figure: 17 mL
